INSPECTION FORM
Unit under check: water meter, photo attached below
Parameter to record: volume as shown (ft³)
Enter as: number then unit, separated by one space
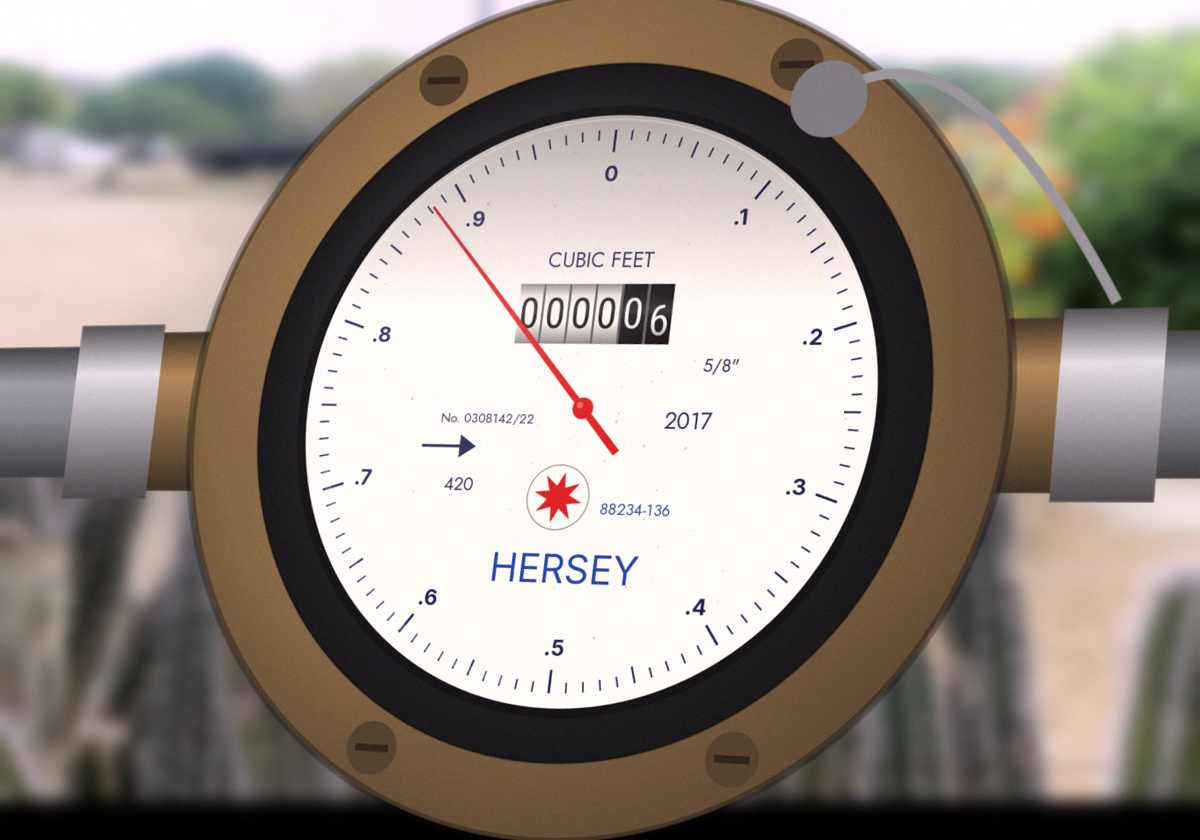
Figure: 5.88 ft³
